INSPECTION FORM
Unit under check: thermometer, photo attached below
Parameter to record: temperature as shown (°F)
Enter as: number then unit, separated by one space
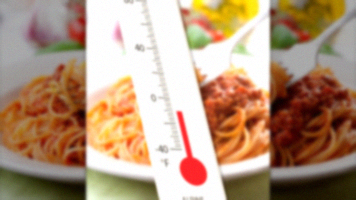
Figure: -10 °F
